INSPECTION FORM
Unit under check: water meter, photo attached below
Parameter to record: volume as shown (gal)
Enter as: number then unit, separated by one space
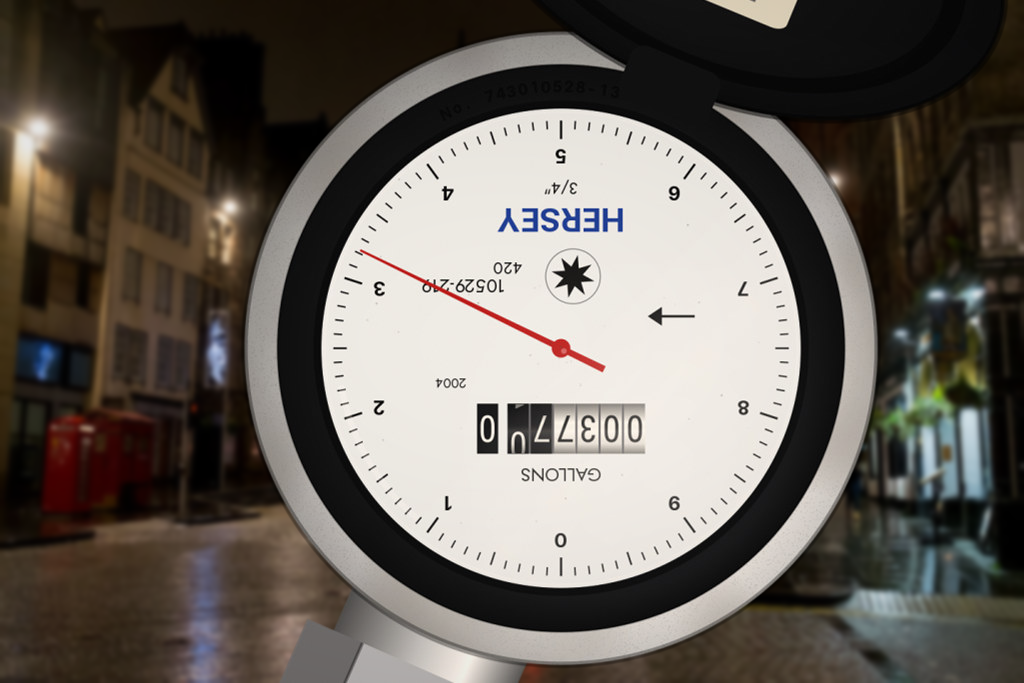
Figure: 37703.2 gal
